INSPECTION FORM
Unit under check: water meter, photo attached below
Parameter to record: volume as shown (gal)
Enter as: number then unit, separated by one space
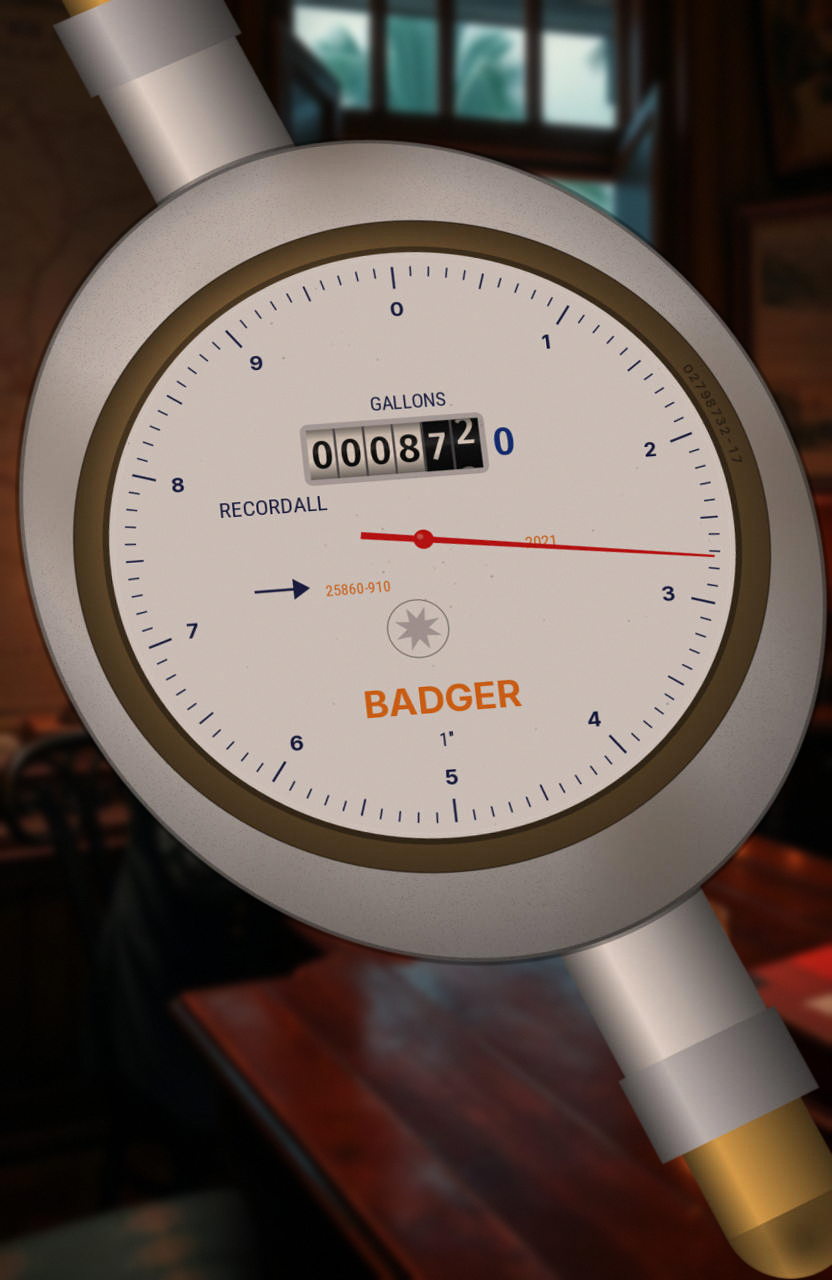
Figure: 8722.7 gal
